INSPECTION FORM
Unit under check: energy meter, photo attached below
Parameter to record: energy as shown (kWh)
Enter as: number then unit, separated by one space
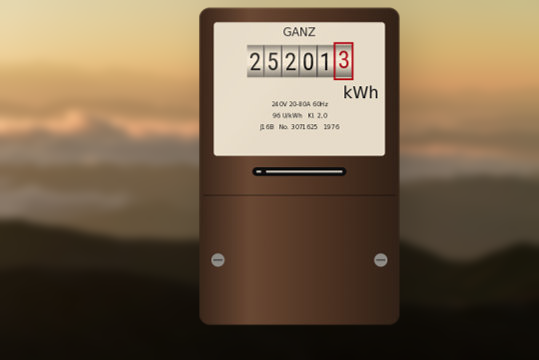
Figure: 25201.3 kWh
